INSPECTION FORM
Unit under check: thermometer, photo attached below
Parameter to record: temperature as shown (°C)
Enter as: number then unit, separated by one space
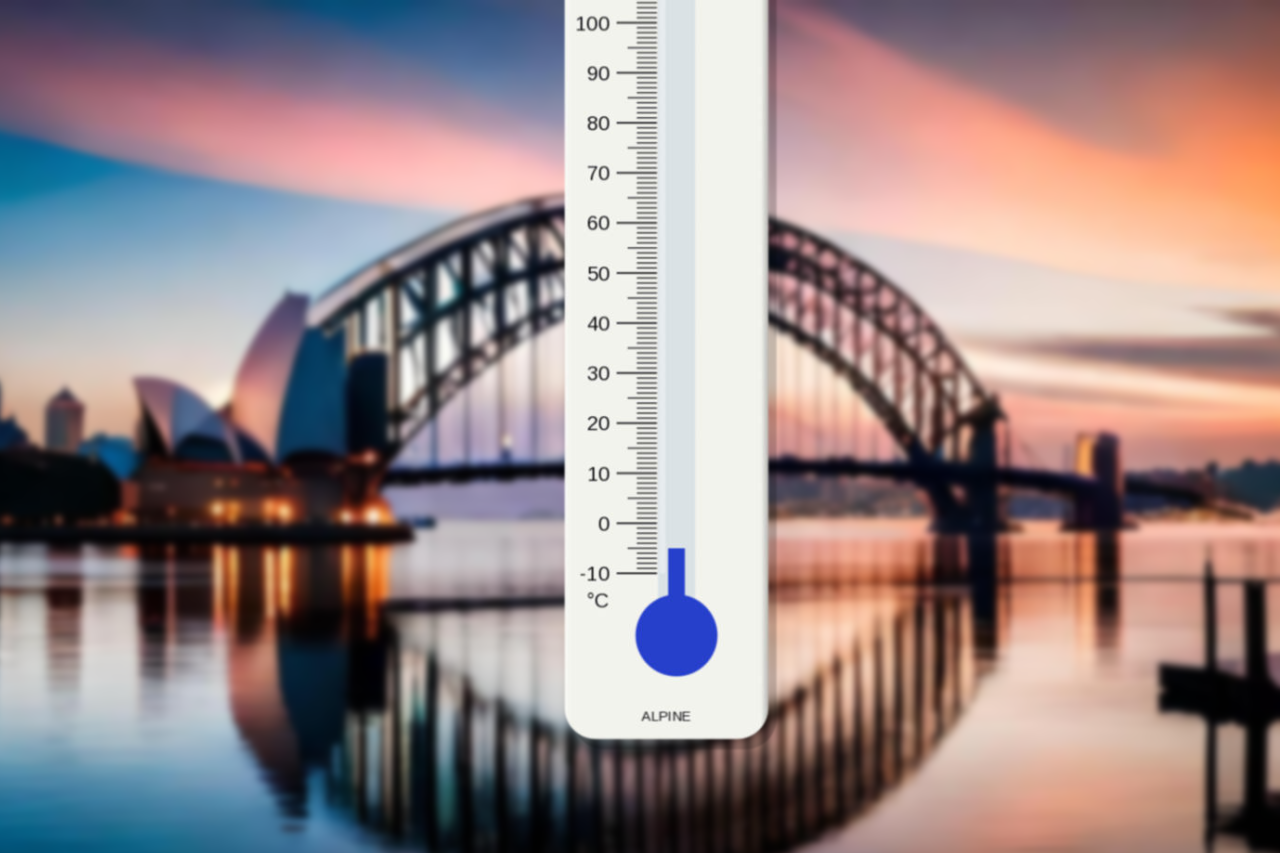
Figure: -5 °C
